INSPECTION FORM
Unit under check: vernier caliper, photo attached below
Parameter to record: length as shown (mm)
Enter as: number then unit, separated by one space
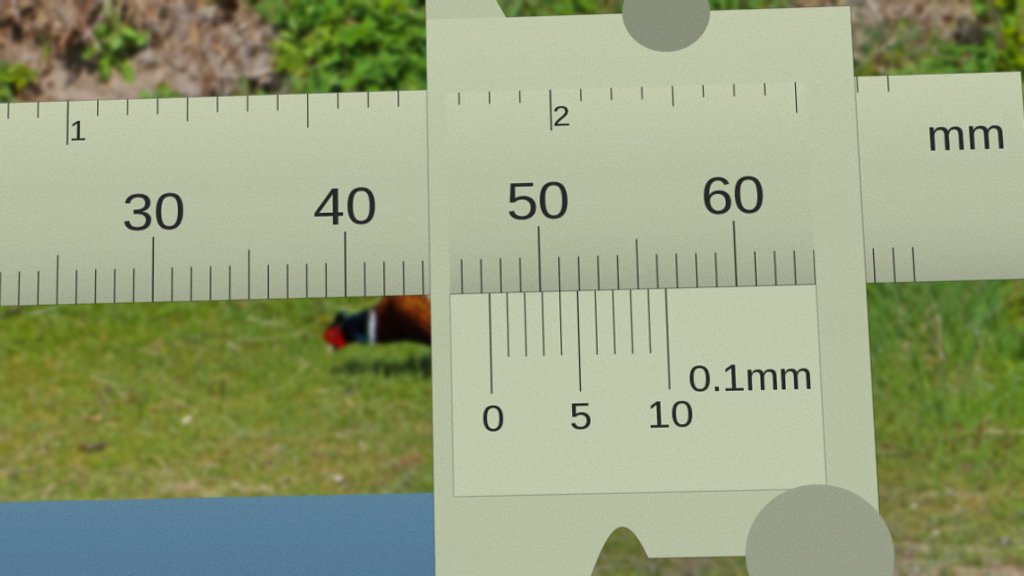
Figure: 47.4 mm
